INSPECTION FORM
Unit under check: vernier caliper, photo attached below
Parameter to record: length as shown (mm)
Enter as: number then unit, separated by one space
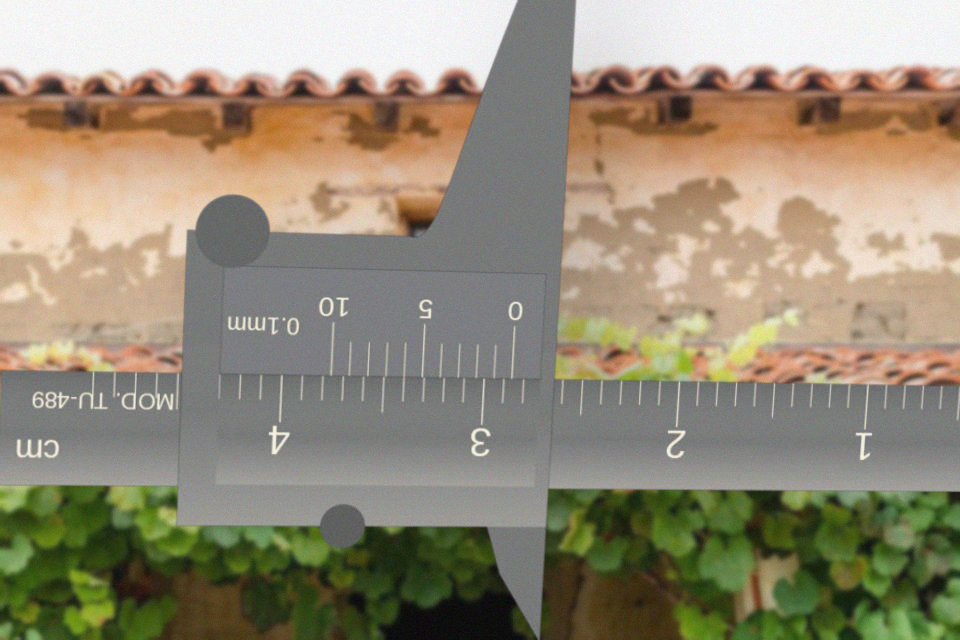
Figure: 28.6 mm
